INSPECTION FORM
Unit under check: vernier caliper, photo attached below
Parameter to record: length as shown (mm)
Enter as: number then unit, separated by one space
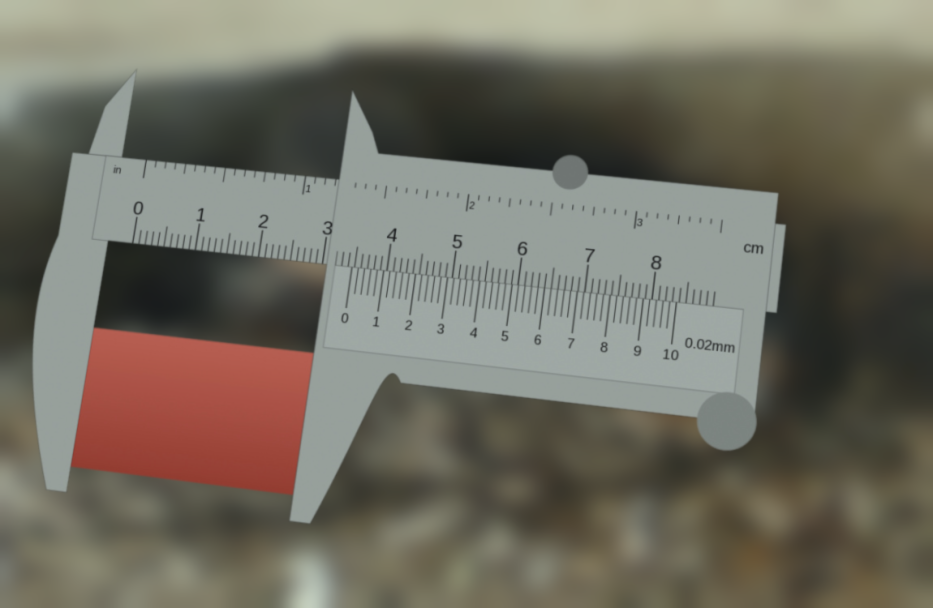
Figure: 34.6 mm
